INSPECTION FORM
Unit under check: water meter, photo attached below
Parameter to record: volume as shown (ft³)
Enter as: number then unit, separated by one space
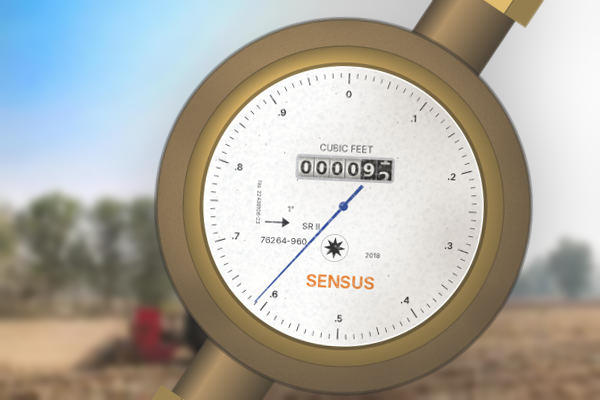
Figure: 91.61 ft³
